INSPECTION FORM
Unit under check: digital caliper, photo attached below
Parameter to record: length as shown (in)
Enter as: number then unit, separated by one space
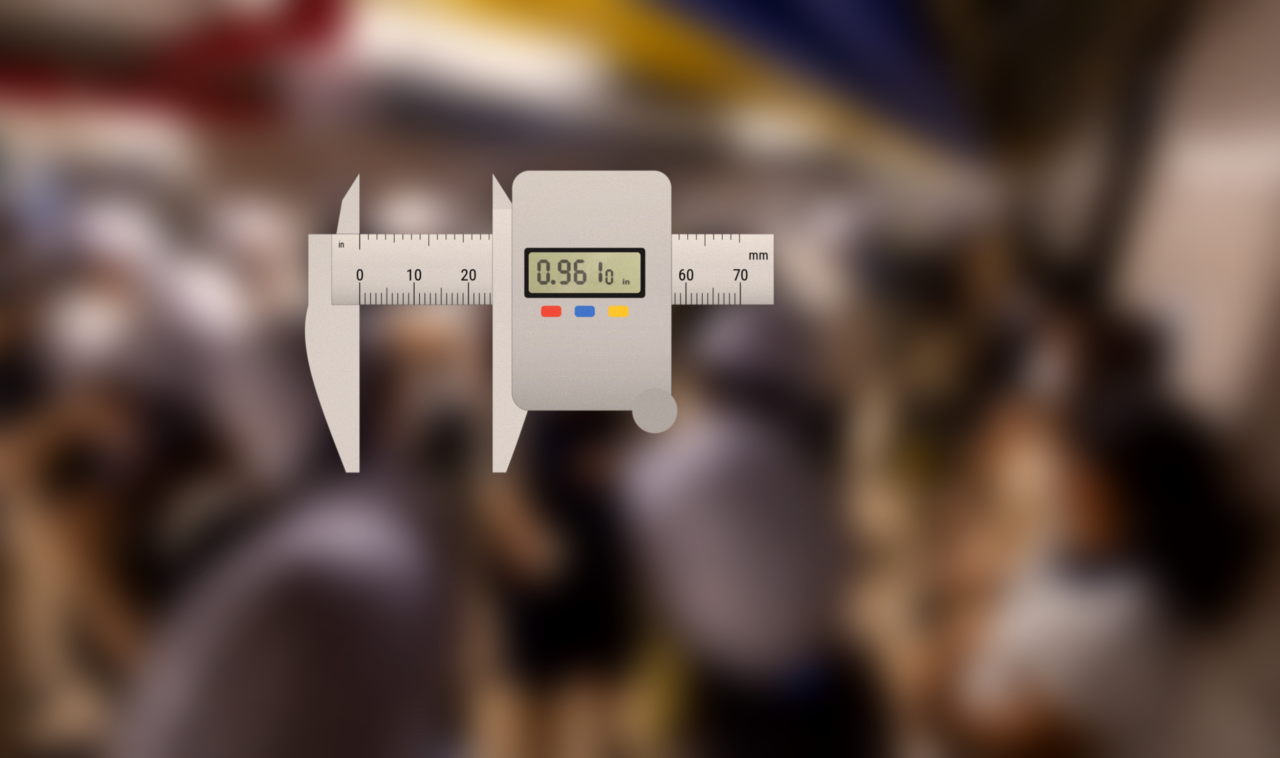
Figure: 0.9610 in
